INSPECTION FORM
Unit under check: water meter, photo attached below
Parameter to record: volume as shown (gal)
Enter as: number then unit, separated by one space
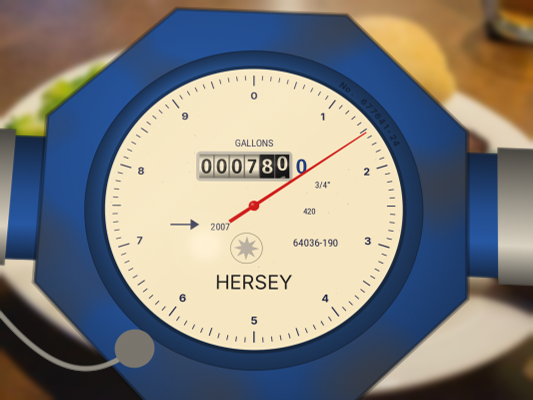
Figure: 7801.5 gal
